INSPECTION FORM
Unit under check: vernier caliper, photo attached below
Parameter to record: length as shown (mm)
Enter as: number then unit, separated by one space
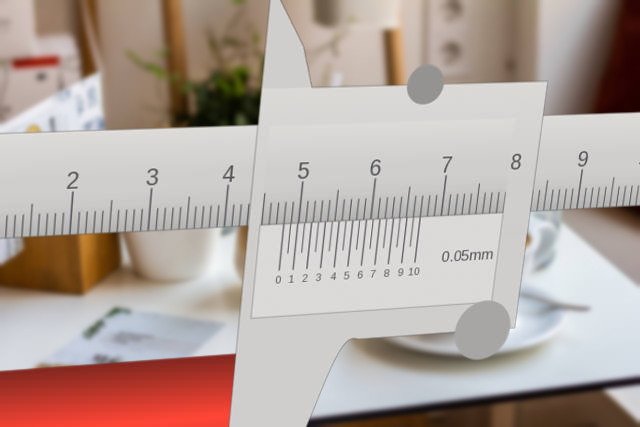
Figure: 48.0 mm
